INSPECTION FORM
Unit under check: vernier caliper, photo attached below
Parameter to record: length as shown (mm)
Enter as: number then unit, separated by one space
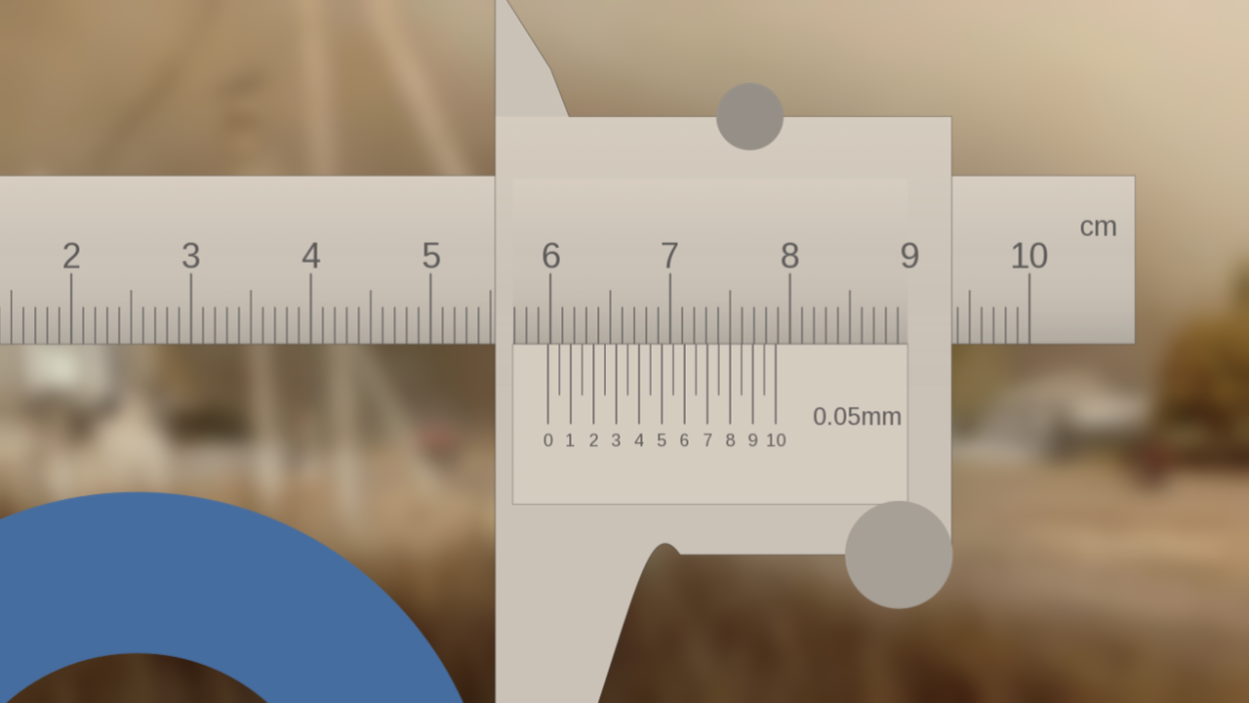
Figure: 59.8 mm
